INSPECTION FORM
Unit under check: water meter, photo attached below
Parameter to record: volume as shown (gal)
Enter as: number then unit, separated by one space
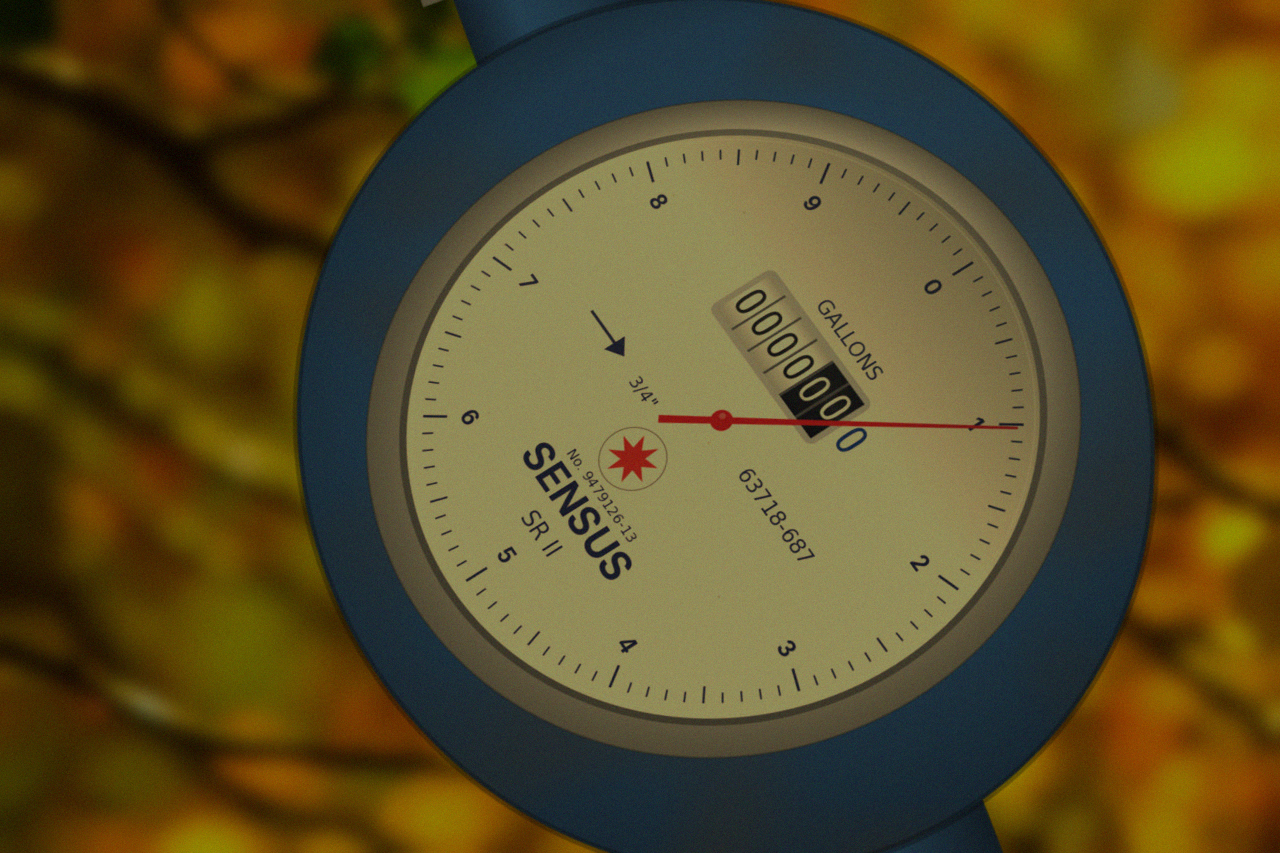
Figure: 1.0 gal
